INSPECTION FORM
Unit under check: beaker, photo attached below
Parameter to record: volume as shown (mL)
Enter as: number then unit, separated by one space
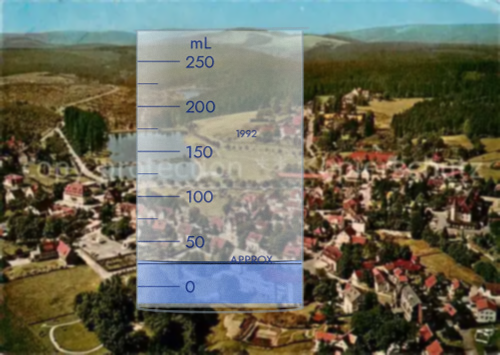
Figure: 25 mL
